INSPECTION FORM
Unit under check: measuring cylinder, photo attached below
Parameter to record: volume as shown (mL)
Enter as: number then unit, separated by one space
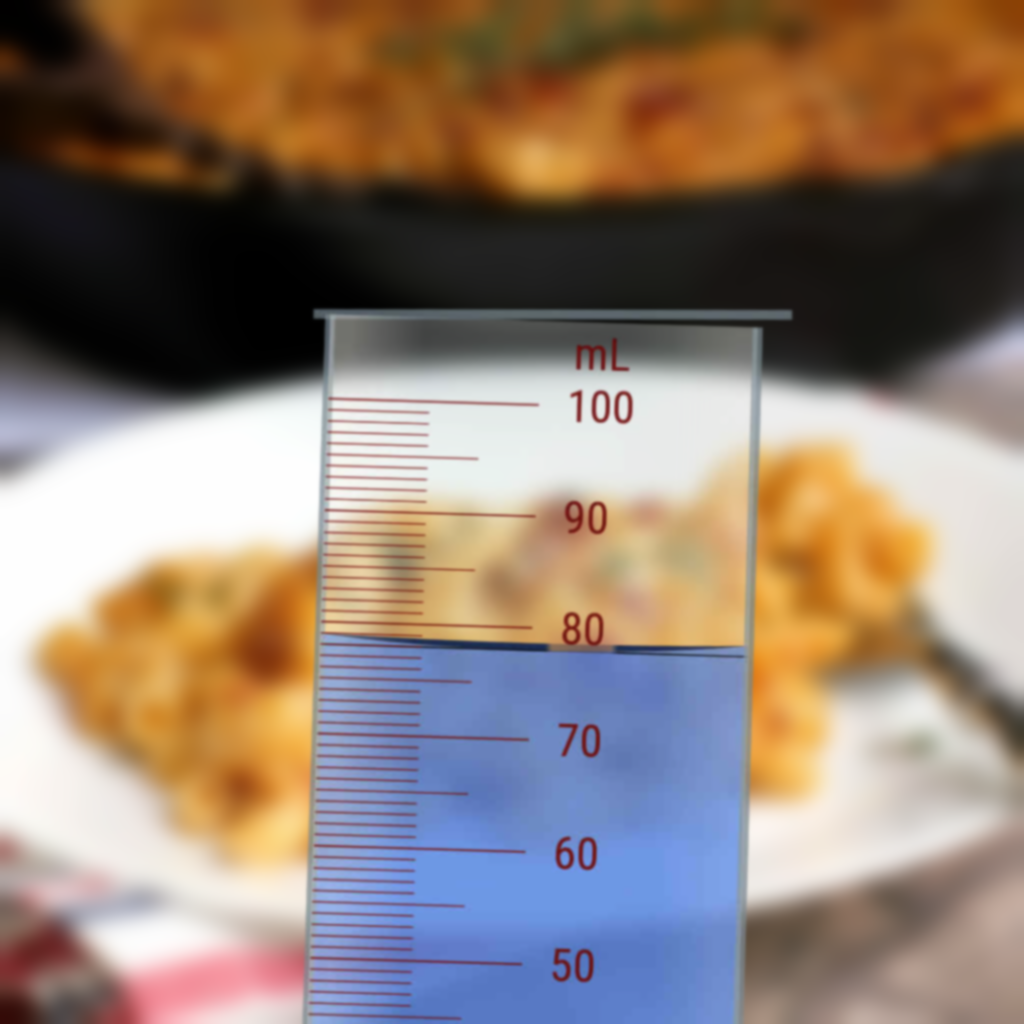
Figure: 78 mL
